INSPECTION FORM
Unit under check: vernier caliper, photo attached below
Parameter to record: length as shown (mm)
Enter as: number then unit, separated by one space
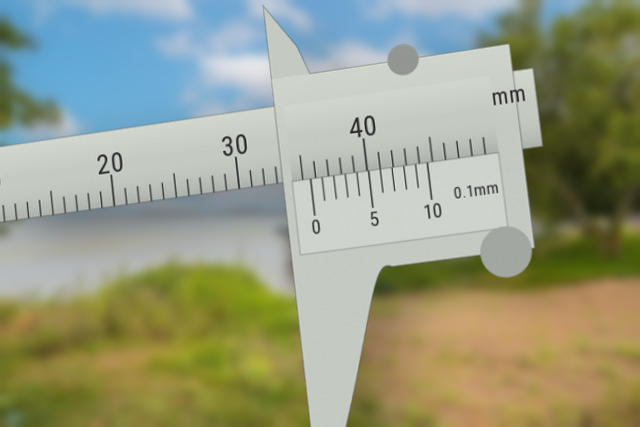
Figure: 35.6 mm
